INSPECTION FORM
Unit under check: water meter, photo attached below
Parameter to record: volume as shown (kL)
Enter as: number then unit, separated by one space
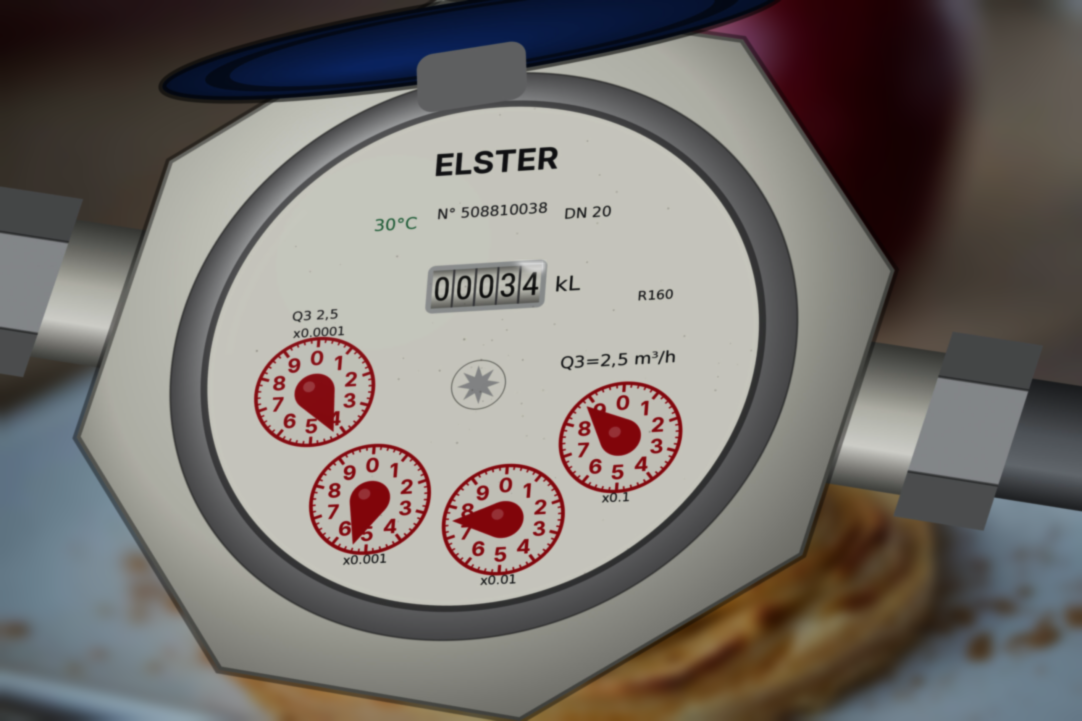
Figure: 34.8754 kL
